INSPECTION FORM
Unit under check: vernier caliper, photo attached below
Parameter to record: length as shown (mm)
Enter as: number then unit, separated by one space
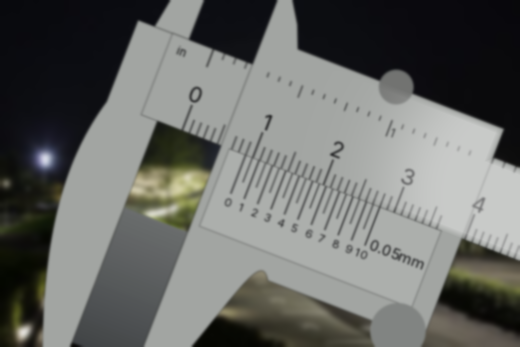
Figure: 9.0 mm
